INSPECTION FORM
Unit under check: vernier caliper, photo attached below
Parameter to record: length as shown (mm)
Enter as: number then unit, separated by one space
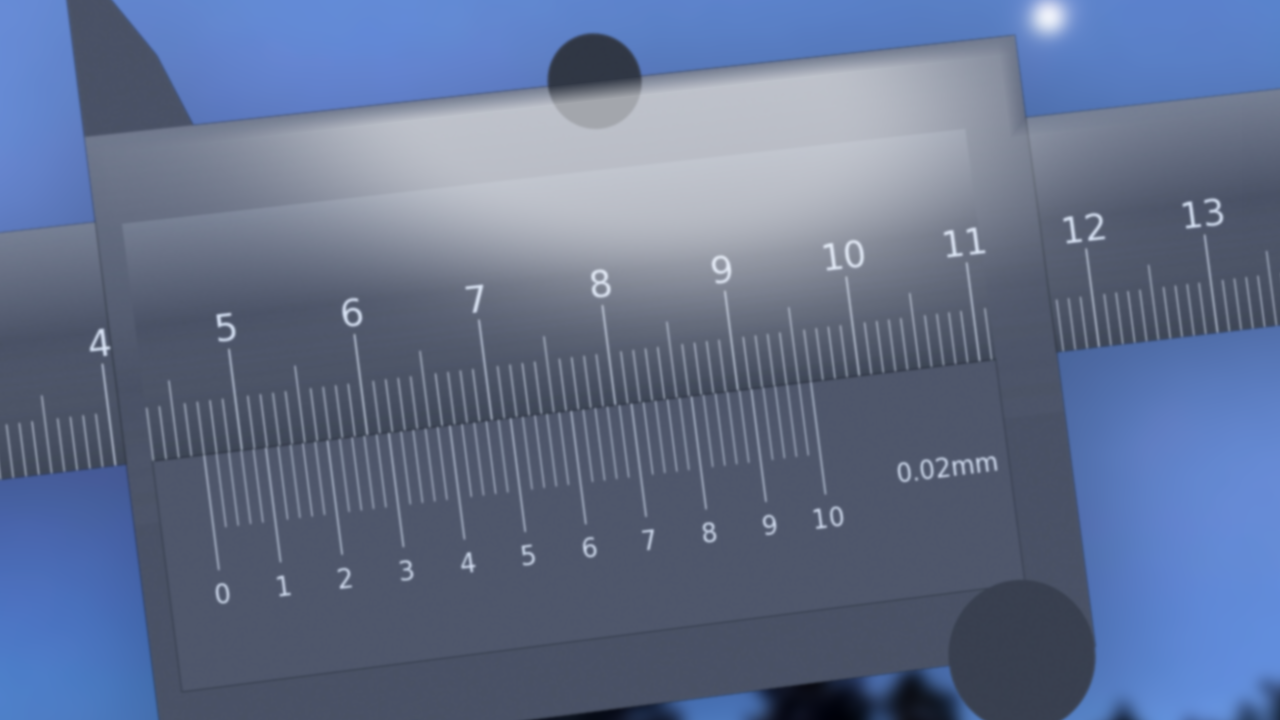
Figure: 47.0 mm
